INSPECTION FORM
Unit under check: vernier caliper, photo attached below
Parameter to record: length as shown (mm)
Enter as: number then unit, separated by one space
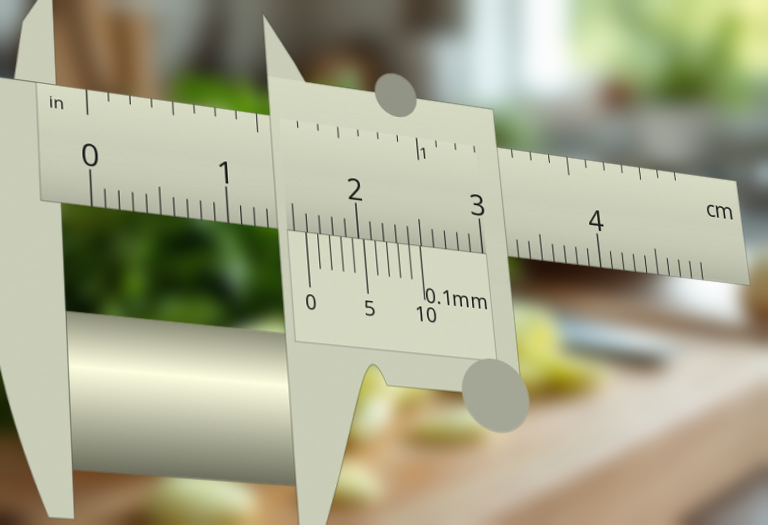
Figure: 15.9 mm
